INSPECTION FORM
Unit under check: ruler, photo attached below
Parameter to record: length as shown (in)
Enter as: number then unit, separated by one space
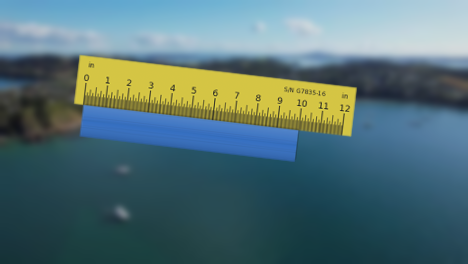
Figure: 10 in
